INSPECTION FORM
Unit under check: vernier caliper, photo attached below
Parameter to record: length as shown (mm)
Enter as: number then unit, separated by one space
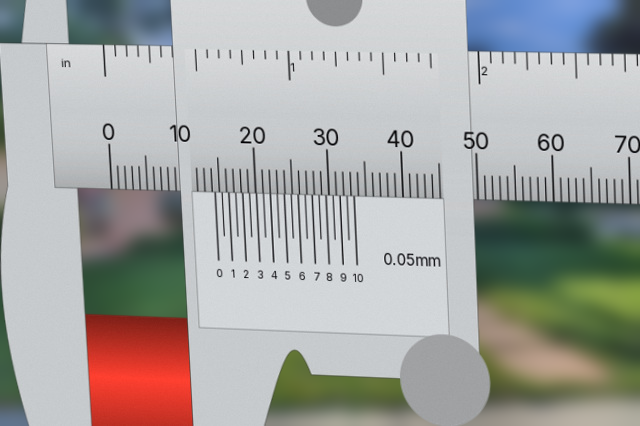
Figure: 14.4 mm
